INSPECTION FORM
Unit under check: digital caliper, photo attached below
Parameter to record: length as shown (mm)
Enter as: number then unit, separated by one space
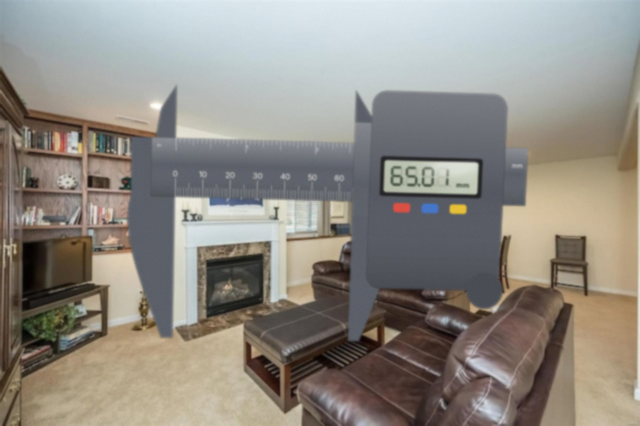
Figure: 65.01 mm
